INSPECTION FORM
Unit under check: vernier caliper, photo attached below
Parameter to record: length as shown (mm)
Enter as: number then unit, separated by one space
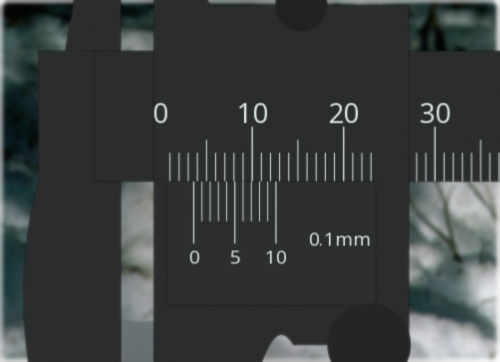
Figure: 3.6 mm
